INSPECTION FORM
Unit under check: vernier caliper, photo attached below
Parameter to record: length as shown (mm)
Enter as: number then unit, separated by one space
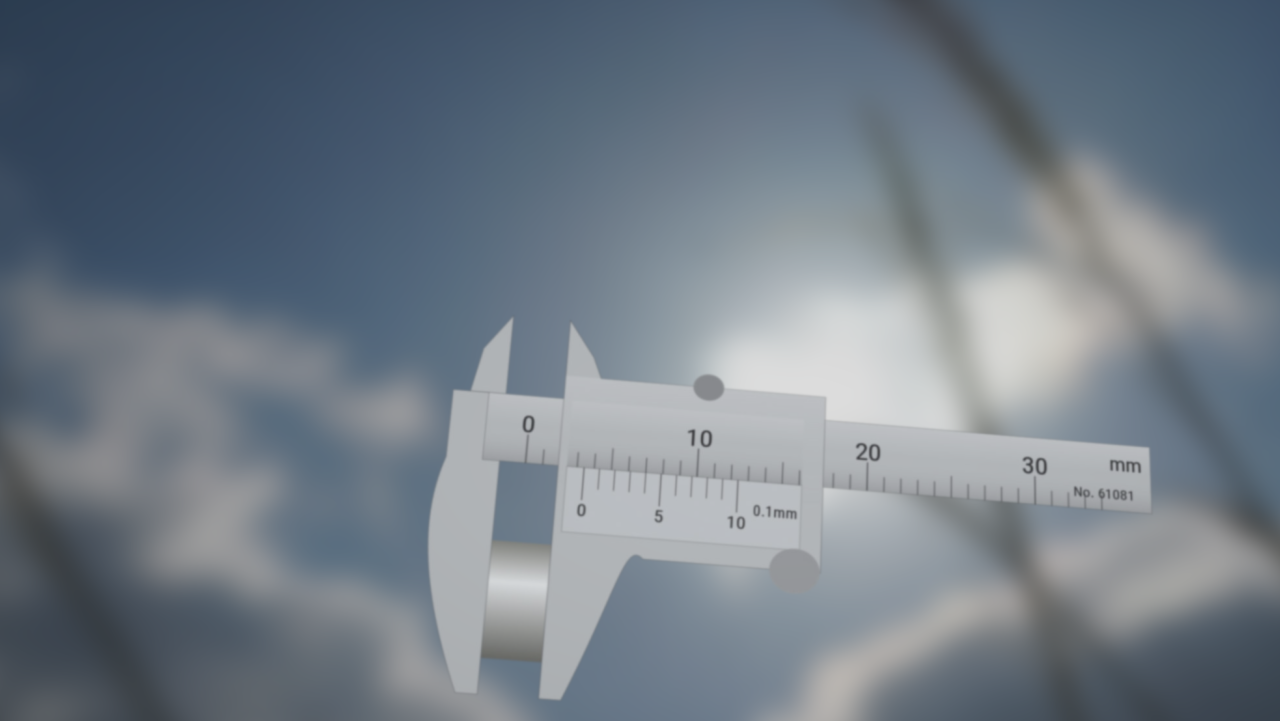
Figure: 3.4 mm
